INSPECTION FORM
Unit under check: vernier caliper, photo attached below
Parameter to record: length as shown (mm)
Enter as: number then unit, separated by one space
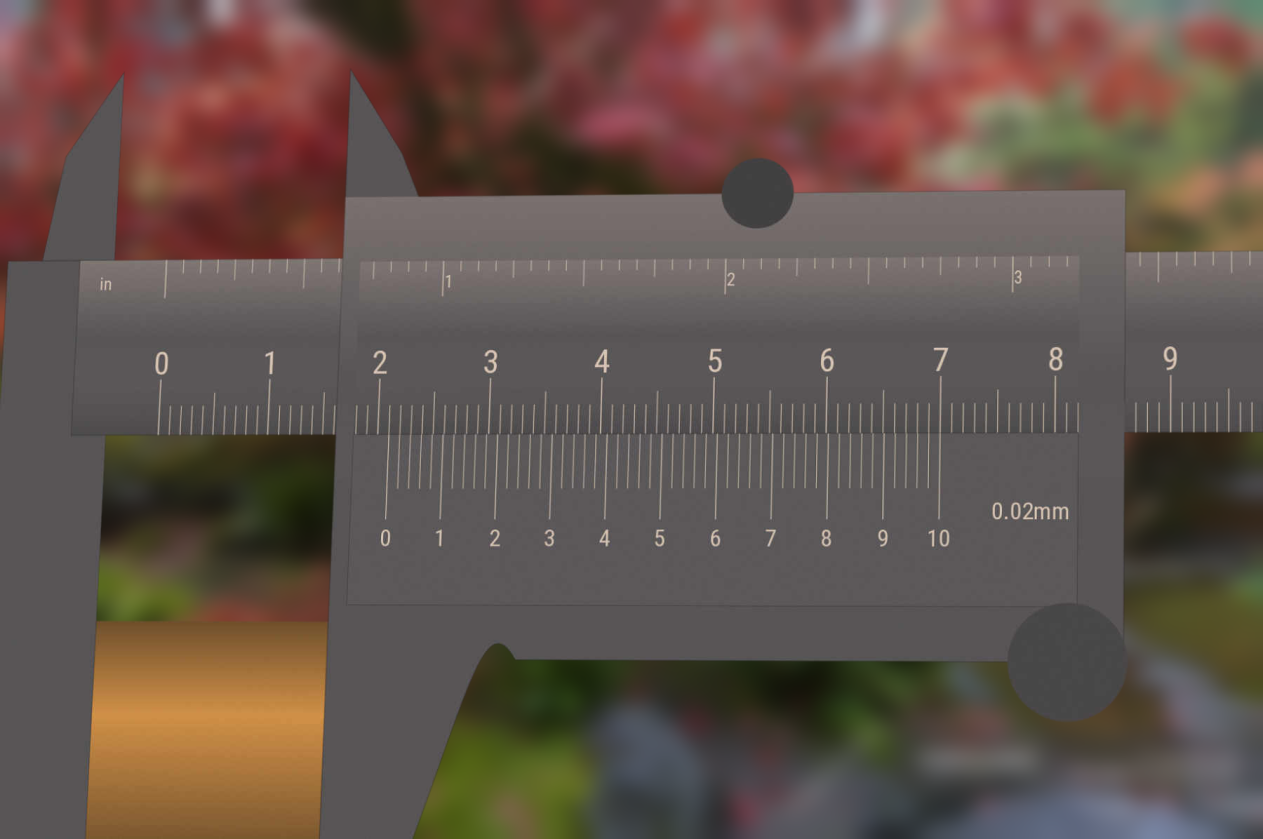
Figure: 21.0 mm
